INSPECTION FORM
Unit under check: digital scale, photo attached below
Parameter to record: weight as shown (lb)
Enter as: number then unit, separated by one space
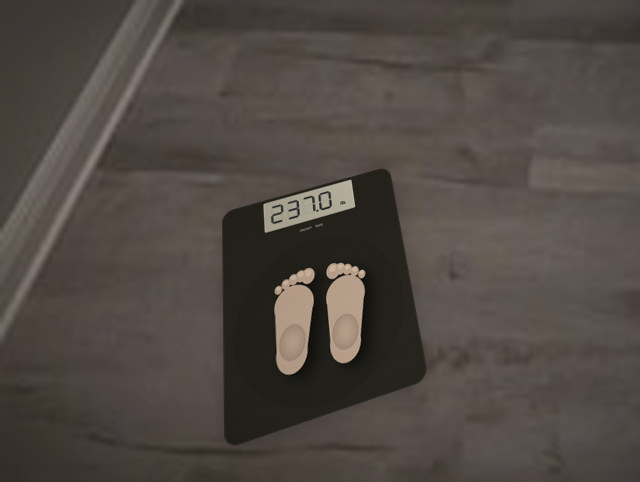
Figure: 237.0 lb
